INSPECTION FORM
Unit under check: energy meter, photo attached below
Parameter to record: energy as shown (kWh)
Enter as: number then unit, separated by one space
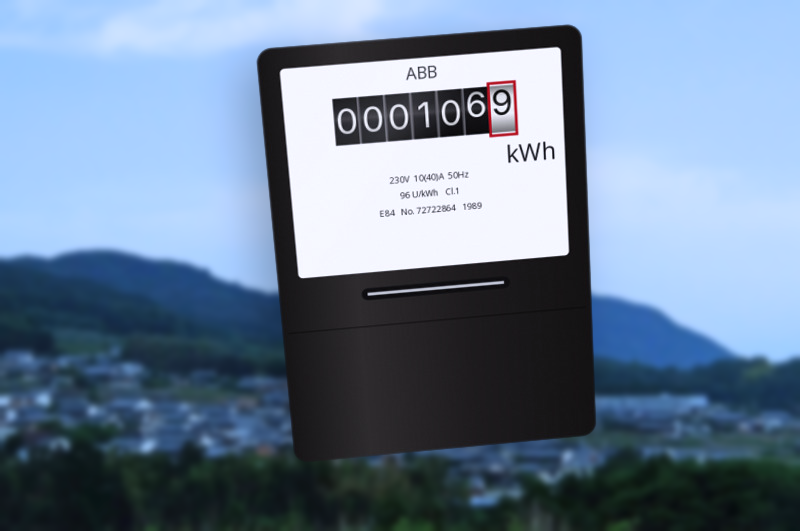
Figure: 106.9 kWh
